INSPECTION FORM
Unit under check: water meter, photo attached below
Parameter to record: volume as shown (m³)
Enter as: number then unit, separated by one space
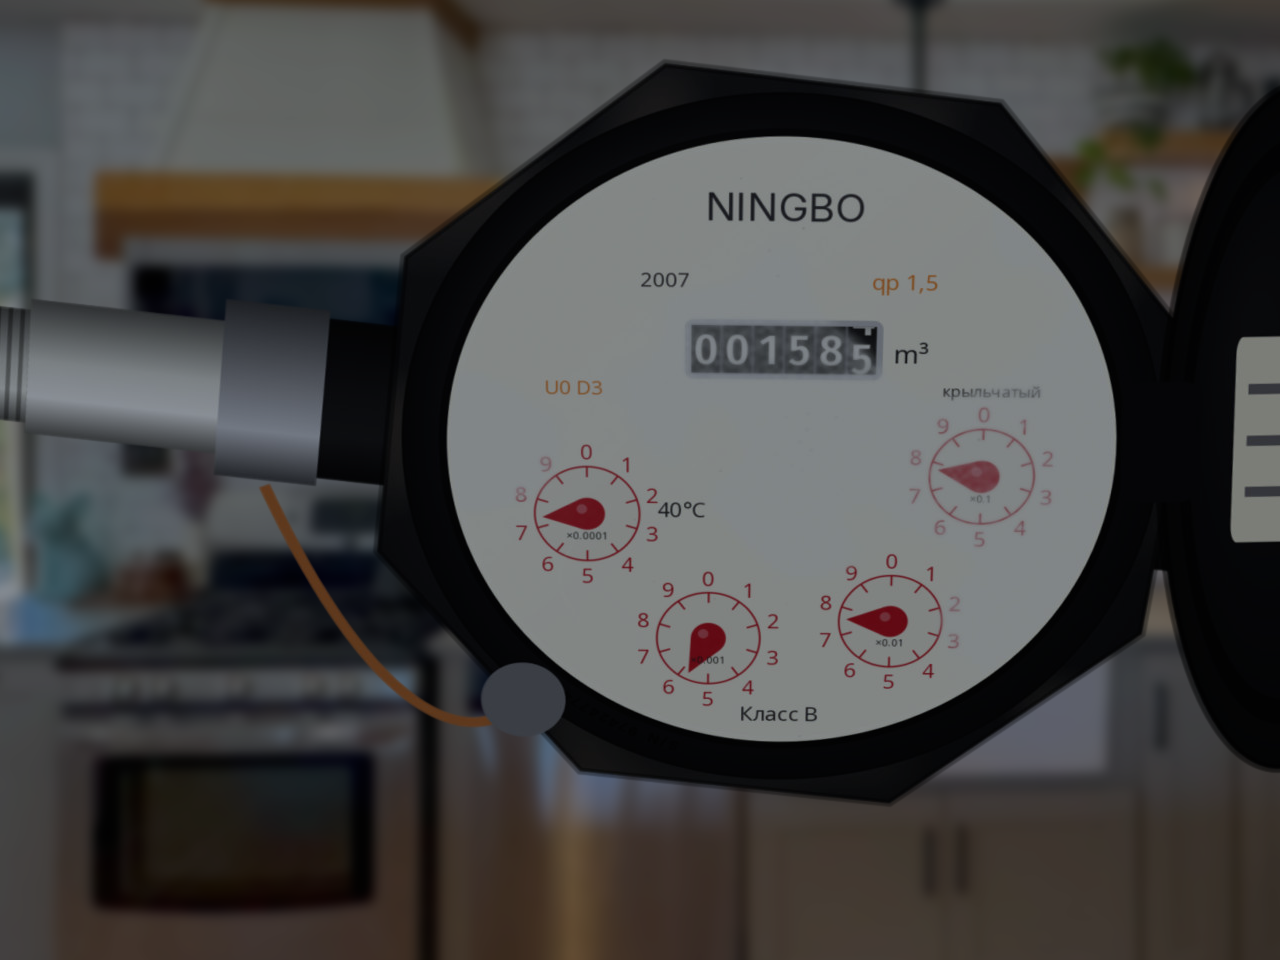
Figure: 1584.7757 m³
